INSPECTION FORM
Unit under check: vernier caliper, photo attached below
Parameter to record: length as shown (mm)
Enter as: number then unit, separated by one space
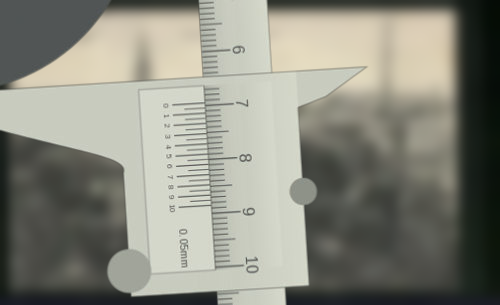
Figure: 69.5 mm
